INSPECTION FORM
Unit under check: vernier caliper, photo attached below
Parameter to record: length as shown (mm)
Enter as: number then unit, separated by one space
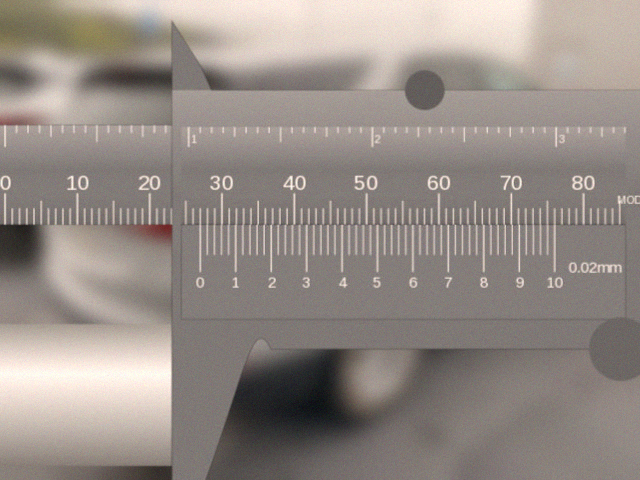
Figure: 27.0 mm
